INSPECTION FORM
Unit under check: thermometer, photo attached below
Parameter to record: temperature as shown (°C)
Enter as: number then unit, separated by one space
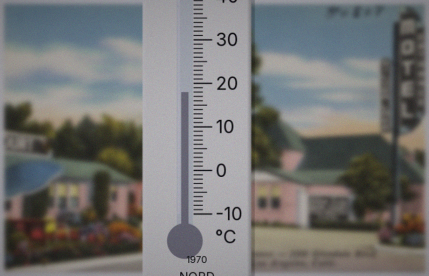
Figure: 18 °C
